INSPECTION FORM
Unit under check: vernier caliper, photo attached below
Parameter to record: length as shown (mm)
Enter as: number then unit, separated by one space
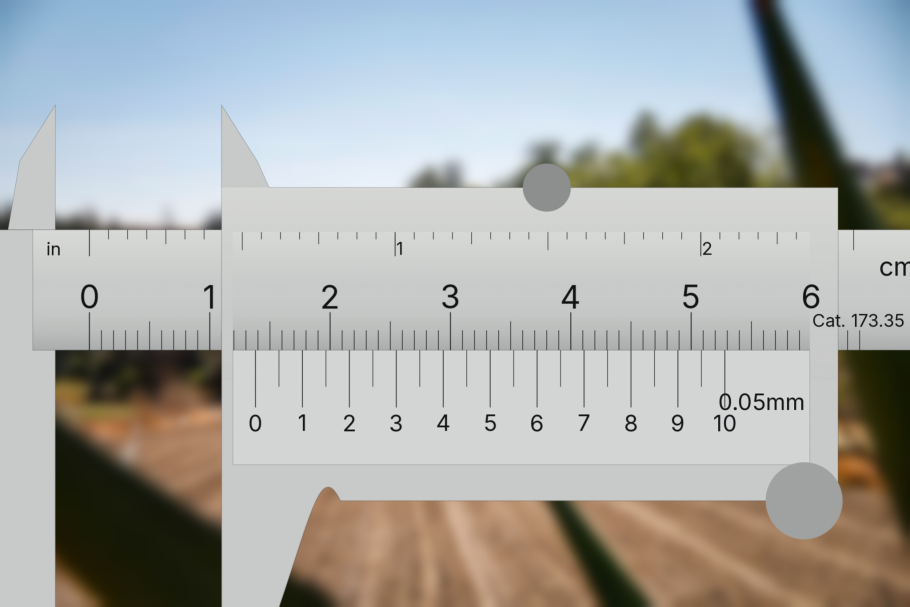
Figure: 13.8 mm
